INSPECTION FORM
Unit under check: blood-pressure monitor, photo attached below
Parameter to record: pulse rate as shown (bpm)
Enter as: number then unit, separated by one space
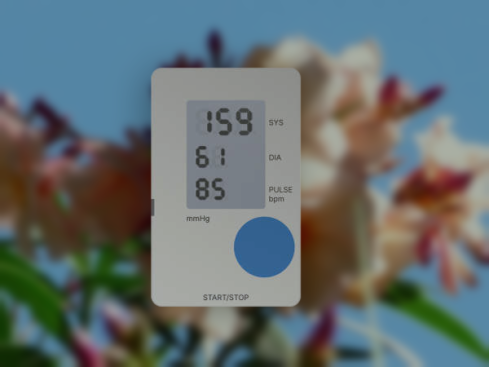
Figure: 85 bpm
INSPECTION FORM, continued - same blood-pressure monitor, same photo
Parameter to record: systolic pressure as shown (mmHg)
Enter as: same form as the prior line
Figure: 159 mmHg
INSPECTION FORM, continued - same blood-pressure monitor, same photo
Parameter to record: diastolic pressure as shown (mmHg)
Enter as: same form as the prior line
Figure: 61 mmHg
